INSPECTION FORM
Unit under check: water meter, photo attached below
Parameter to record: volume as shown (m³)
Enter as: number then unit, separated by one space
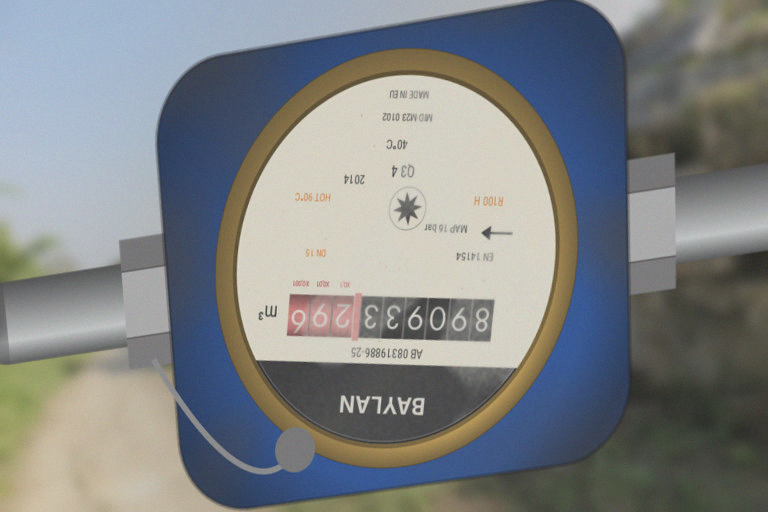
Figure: 890933.296 m³
